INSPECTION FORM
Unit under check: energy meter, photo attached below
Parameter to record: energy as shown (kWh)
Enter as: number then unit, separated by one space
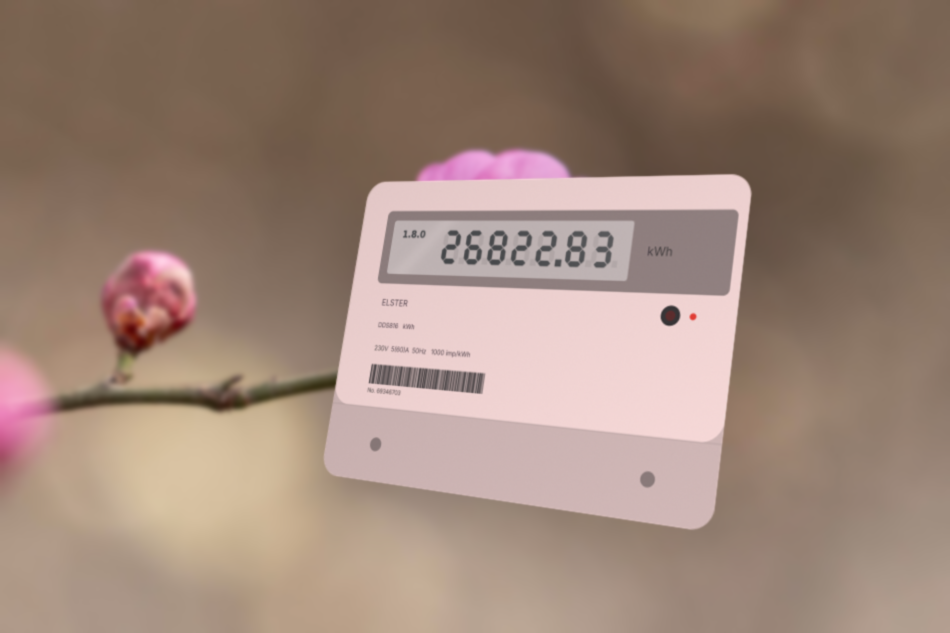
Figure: 26822.83 kWh
